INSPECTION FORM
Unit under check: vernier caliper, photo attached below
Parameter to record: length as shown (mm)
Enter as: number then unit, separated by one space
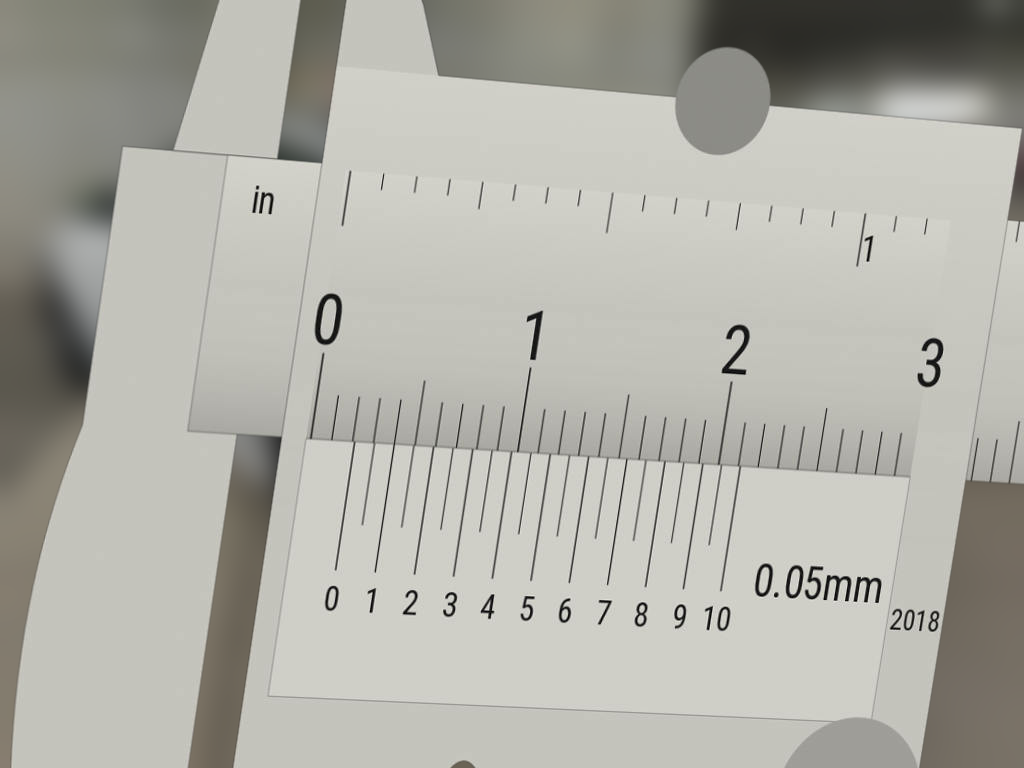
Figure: 2.1 mm
